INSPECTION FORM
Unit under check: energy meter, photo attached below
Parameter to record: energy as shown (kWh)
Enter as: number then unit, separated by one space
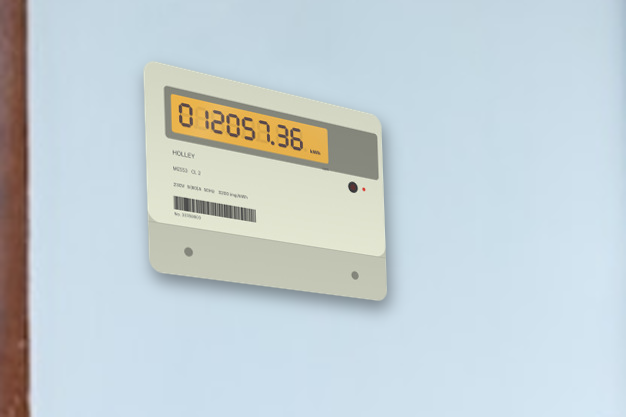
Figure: 12057.36 kWh
